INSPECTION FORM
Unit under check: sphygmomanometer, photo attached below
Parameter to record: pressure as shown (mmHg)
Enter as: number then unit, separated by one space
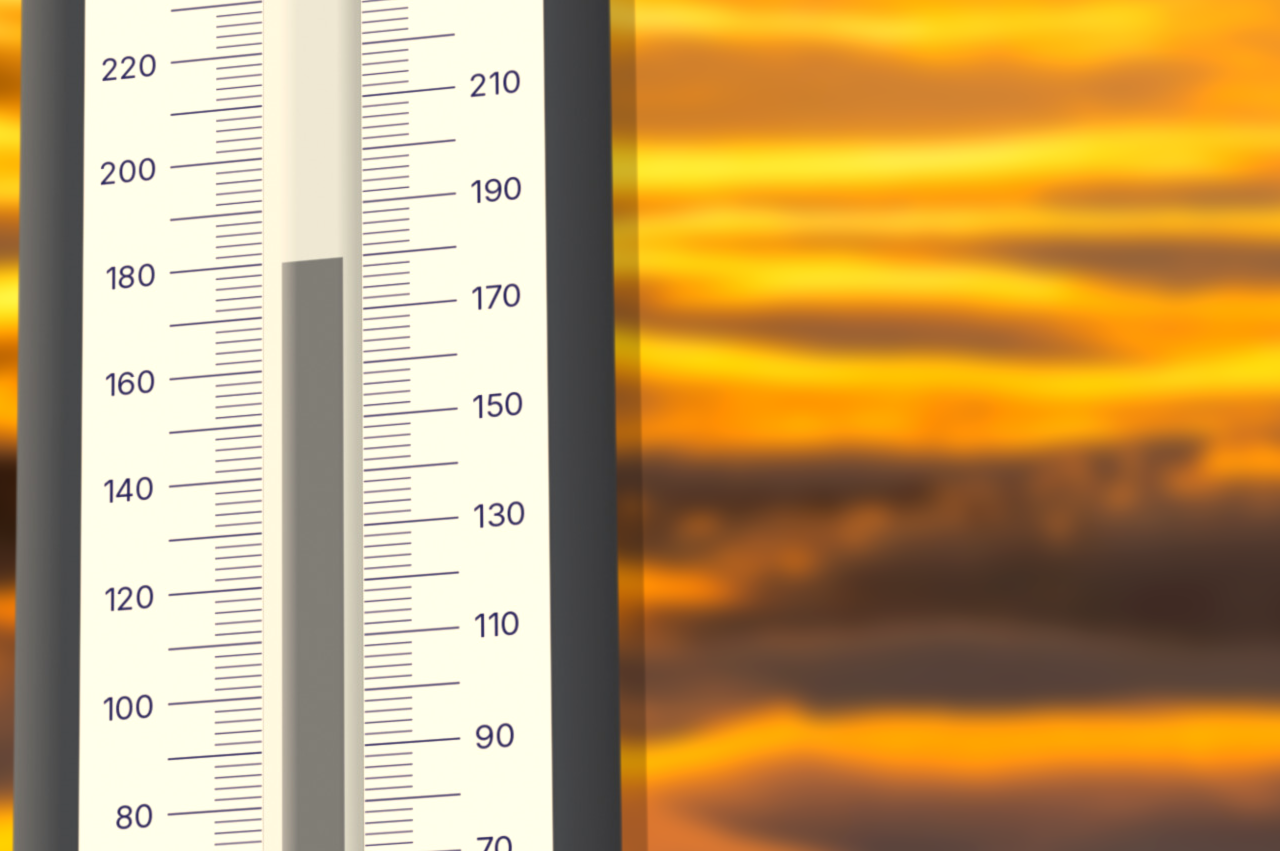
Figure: 180 mmHg
